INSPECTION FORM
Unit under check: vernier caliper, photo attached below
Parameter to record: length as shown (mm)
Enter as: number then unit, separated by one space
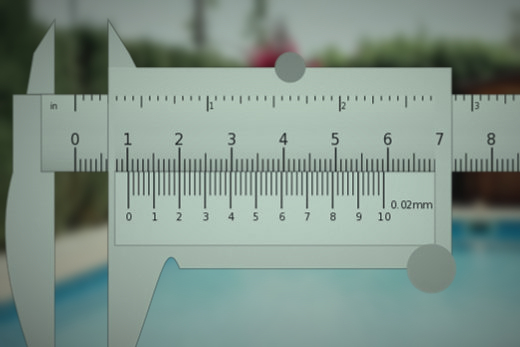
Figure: 10.2 mm
